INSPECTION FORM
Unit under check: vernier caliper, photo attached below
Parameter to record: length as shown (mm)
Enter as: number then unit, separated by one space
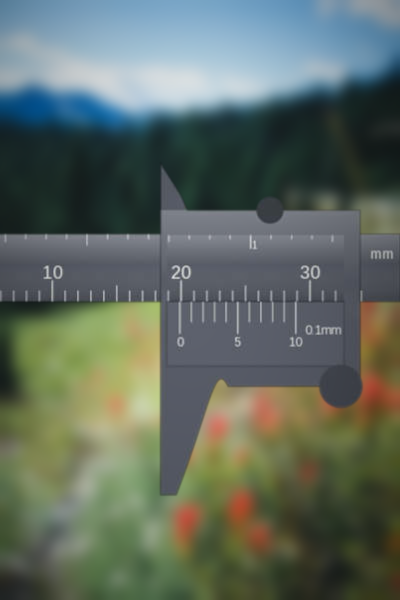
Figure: 19.9 mm
